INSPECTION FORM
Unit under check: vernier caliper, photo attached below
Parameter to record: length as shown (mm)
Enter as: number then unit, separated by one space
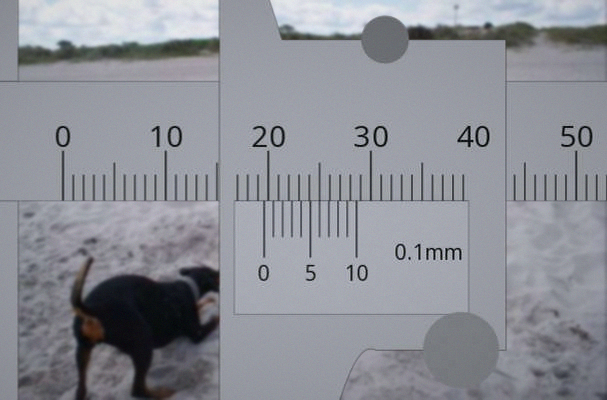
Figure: 19.6 mm
